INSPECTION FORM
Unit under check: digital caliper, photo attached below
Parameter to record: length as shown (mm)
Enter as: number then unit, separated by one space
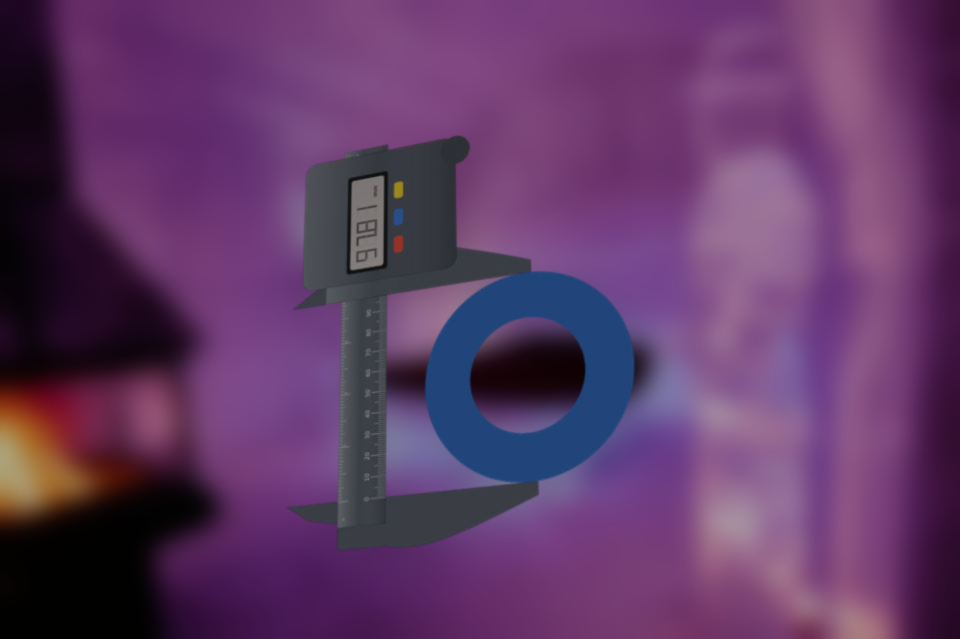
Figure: 97.81 mm
